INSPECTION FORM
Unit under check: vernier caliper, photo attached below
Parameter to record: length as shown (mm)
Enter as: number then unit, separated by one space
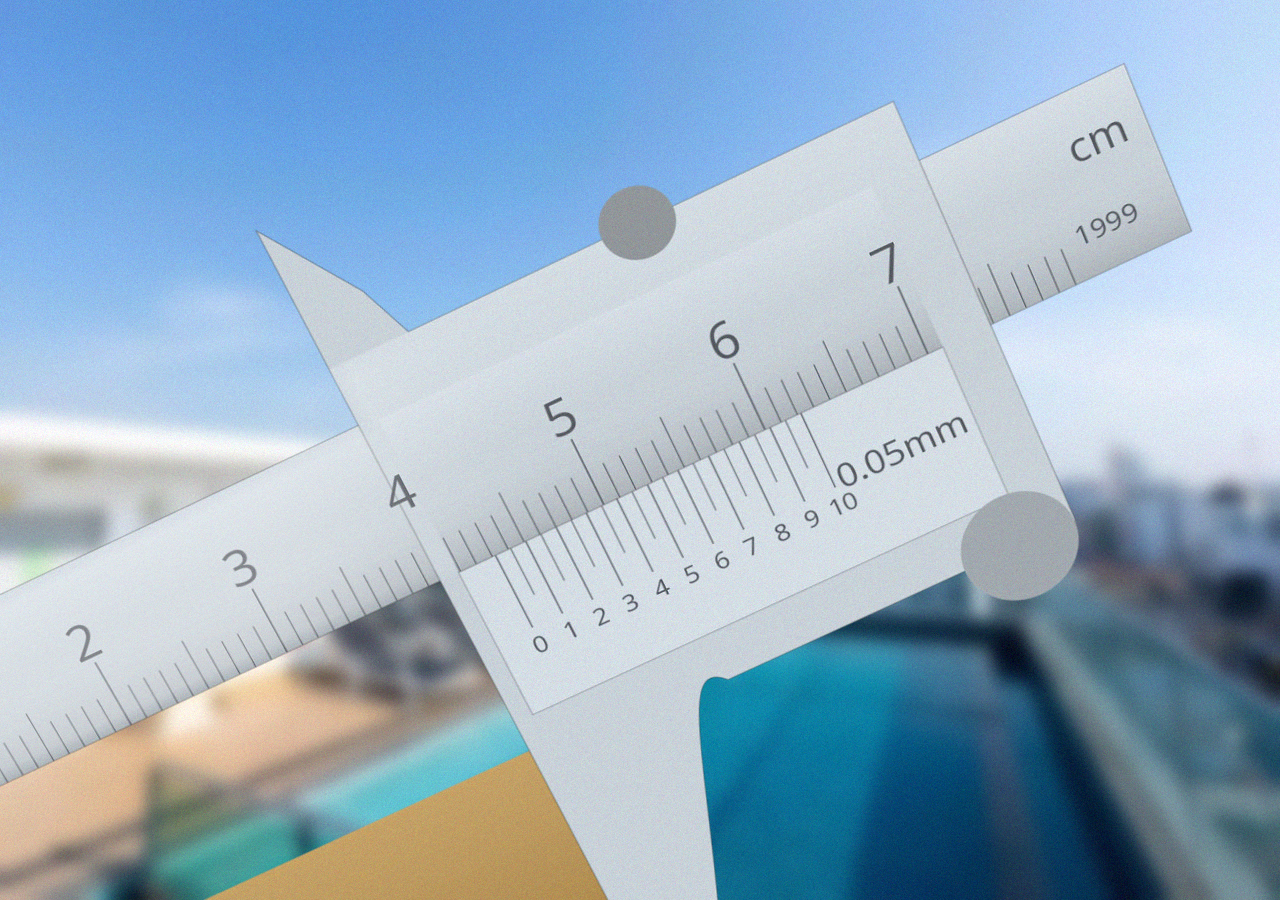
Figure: 43.2 mm
